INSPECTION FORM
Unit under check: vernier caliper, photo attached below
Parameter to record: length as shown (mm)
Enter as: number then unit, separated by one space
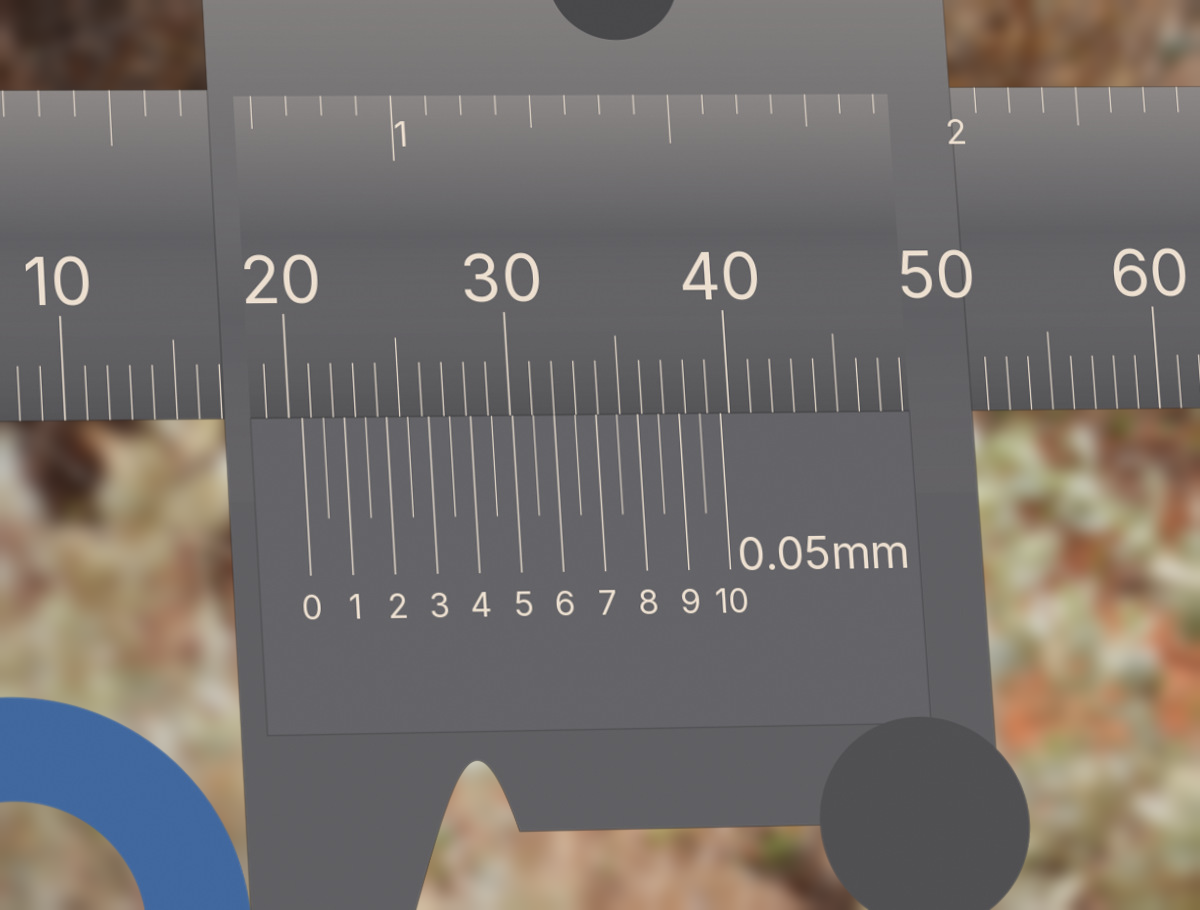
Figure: 20.6 mm
